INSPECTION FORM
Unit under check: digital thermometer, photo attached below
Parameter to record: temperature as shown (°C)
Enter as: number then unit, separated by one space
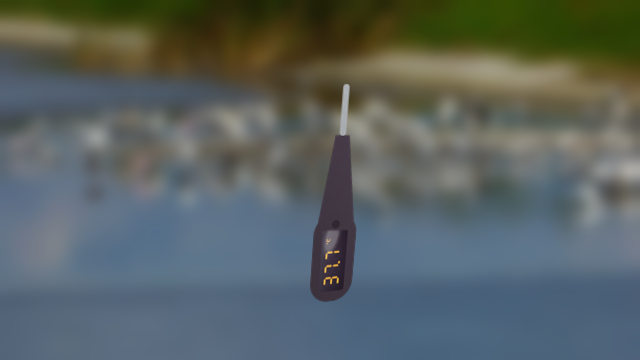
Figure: 37.7 °C
